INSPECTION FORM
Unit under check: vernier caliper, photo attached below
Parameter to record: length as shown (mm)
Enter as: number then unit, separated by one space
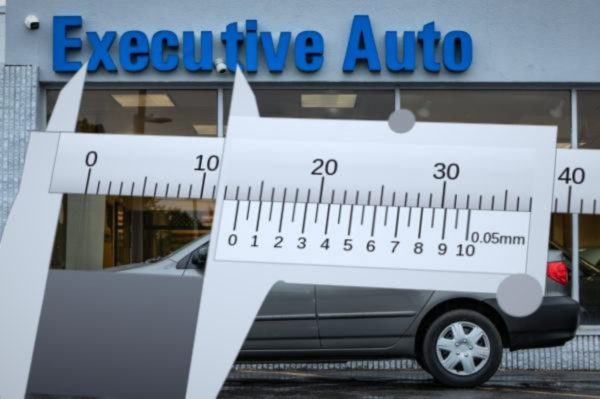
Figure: 13.2 mm
